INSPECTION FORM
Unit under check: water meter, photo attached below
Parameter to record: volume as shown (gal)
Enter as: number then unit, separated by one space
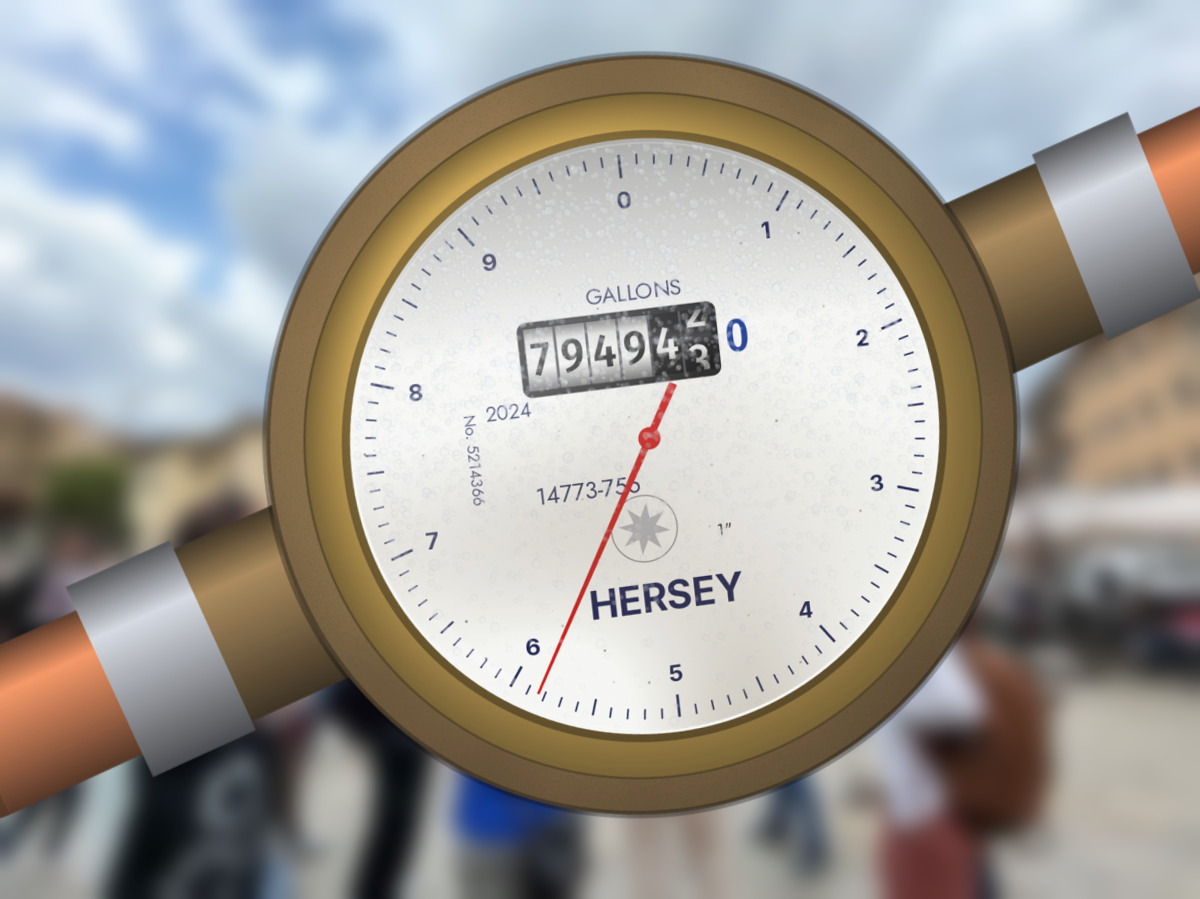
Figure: 7949425.8 gal
